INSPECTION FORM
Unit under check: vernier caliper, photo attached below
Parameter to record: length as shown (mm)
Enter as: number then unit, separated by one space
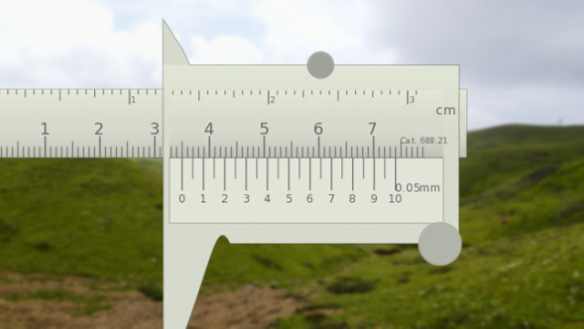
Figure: 35.0 mm
